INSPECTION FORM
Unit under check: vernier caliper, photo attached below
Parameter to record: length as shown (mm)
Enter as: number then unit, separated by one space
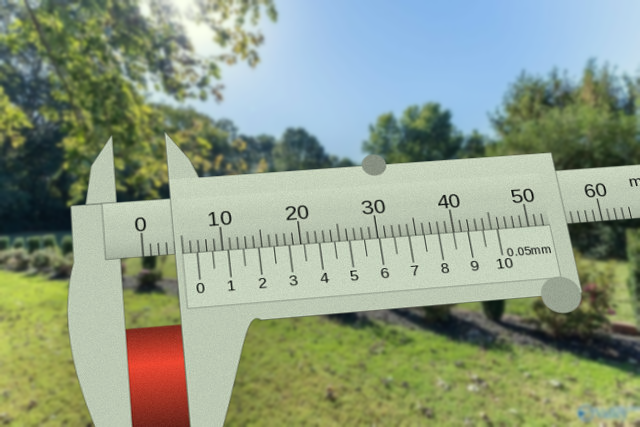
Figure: 6.8 mm
